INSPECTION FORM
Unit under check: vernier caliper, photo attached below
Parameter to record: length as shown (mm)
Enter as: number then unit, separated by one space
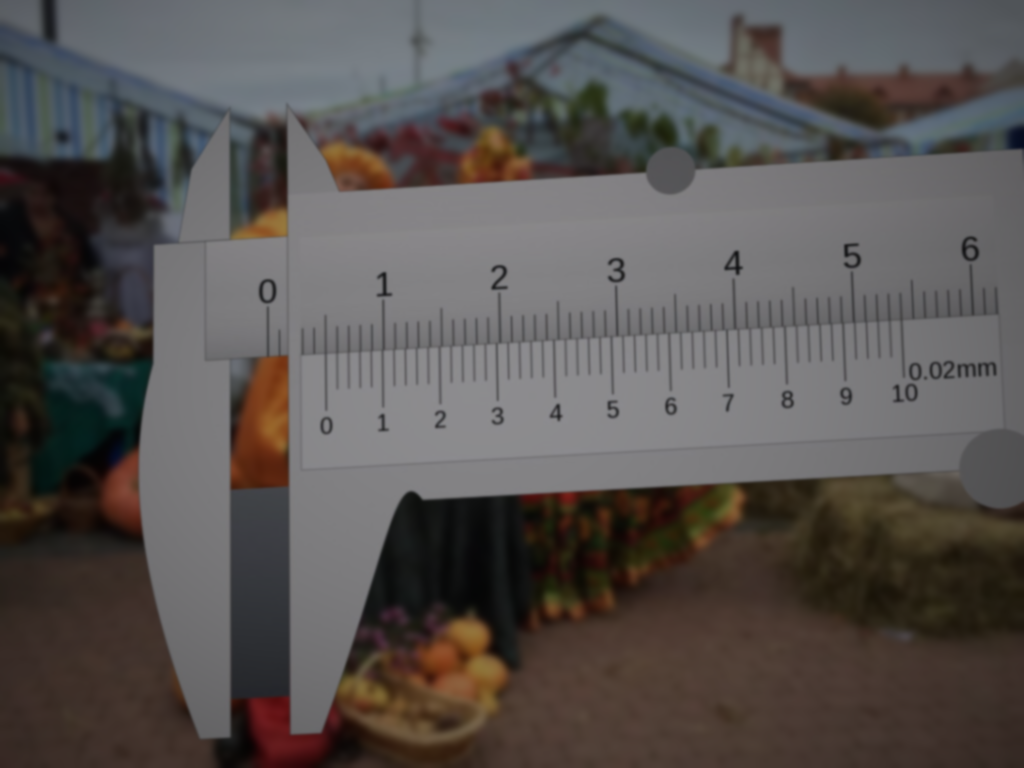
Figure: 5.0 mm
